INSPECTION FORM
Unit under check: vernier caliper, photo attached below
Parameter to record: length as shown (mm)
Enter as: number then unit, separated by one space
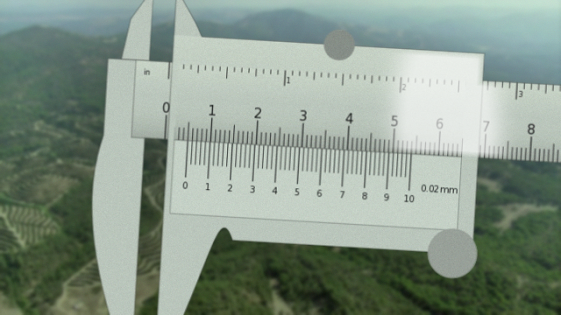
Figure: 5.0 mm
